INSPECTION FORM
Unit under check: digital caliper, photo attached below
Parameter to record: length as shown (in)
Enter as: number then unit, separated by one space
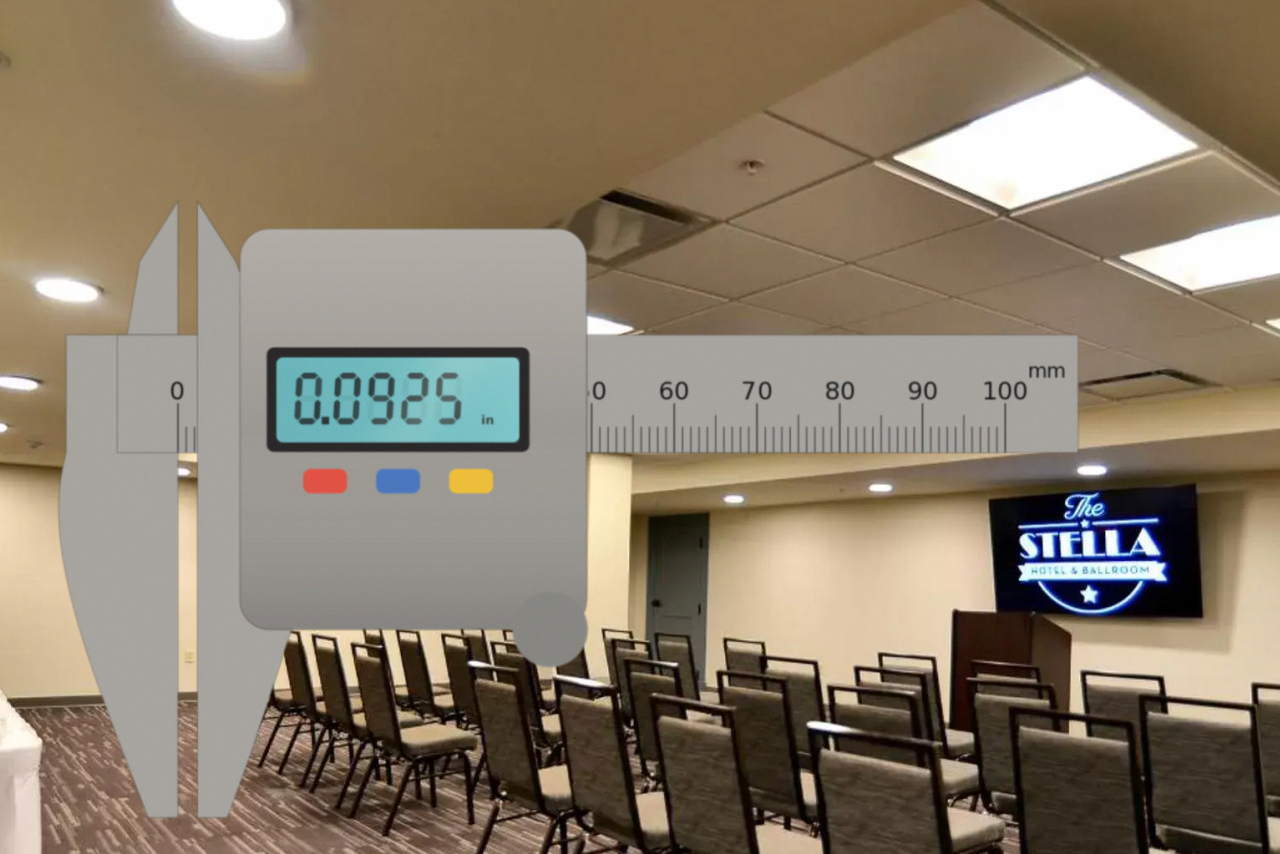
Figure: 0.0925 in
